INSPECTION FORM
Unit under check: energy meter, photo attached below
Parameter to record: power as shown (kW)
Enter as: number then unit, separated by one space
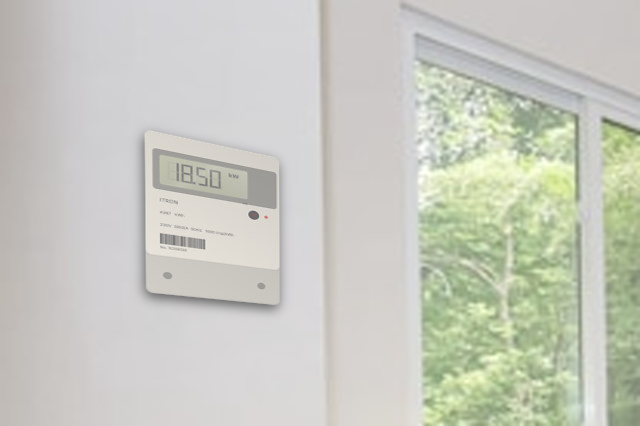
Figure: 18.50 kW
